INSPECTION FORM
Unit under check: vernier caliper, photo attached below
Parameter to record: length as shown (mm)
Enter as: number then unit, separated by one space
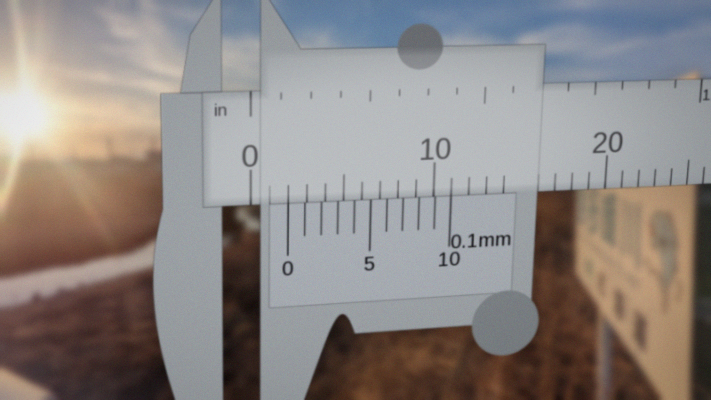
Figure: 2.0 mm
